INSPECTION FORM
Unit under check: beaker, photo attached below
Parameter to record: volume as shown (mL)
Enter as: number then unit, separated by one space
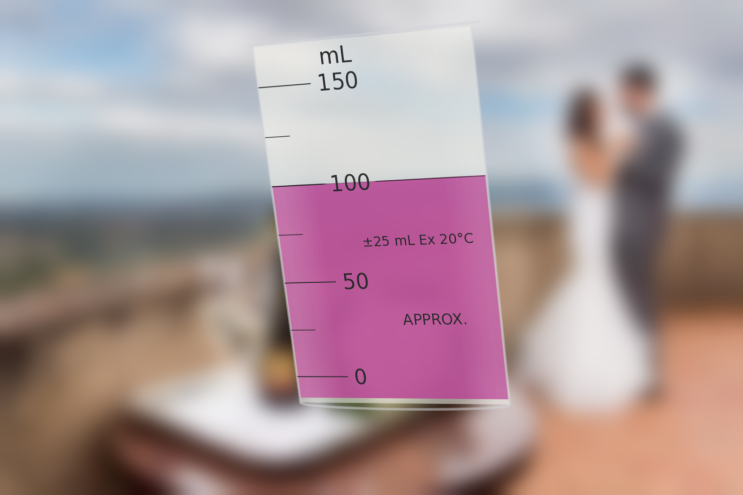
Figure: 100 mL
